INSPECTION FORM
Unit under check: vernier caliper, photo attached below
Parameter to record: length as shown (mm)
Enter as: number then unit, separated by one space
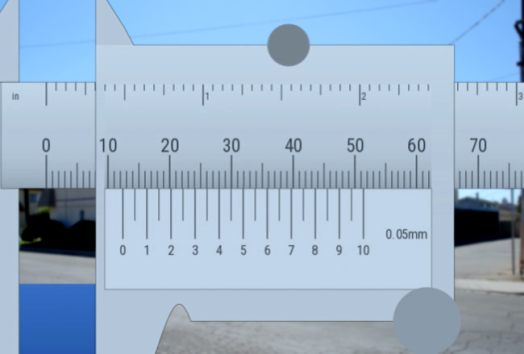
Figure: 12.4 mm
